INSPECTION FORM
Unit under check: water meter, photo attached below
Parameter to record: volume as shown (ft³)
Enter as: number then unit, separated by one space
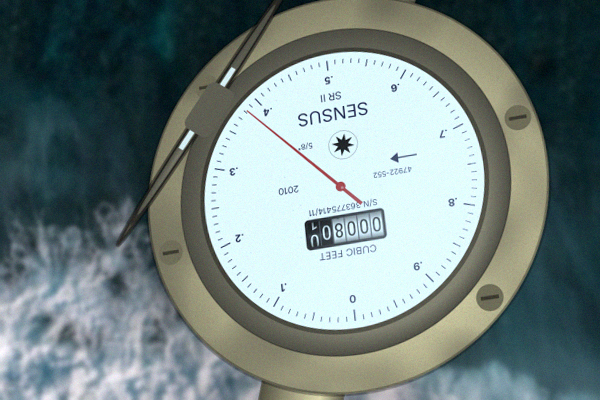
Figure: 800.38 ft³
